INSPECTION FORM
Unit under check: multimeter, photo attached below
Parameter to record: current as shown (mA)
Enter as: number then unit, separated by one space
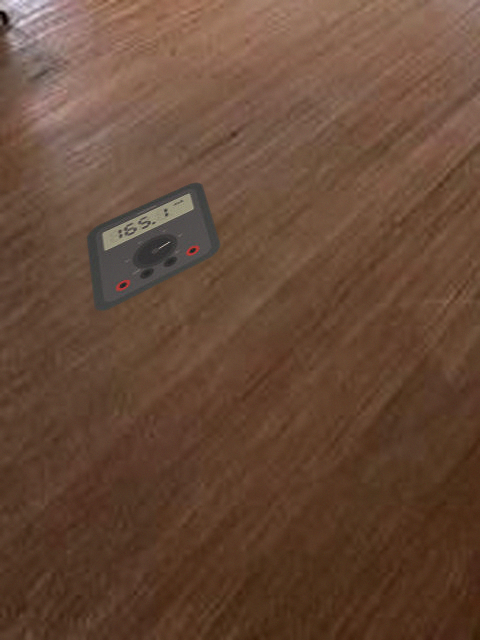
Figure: 165.1 mA
